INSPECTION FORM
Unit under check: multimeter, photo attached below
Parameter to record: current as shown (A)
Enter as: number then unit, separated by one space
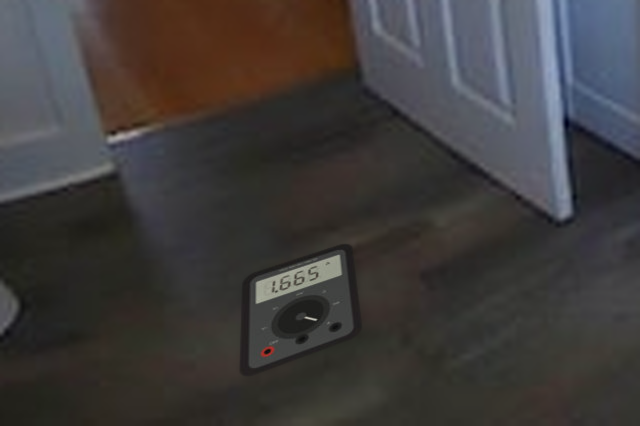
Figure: 1.665 A
